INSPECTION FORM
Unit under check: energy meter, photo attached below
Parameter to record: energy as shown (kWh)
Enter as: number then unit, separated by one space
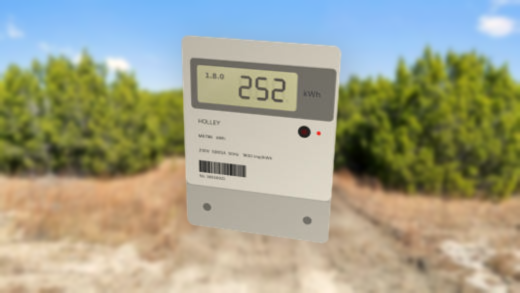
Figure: 252 kWh
